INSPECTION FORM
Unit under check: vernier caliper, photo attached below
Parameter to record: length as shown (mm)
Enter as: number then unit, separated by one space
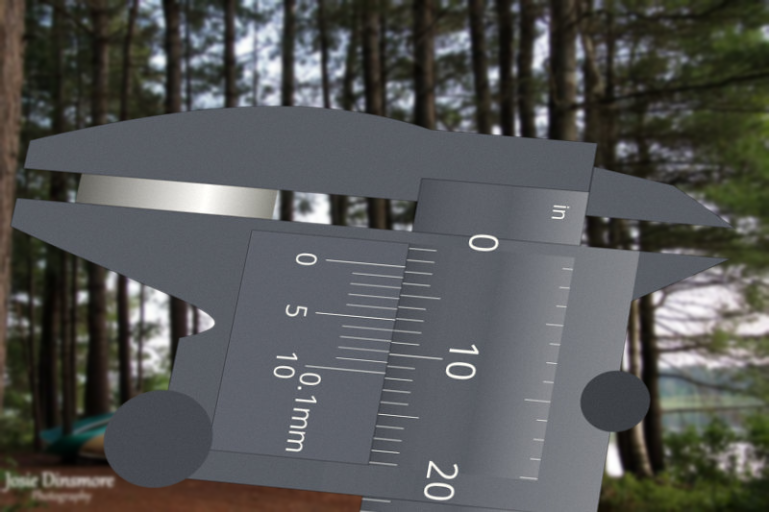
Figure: 2.6 mm
